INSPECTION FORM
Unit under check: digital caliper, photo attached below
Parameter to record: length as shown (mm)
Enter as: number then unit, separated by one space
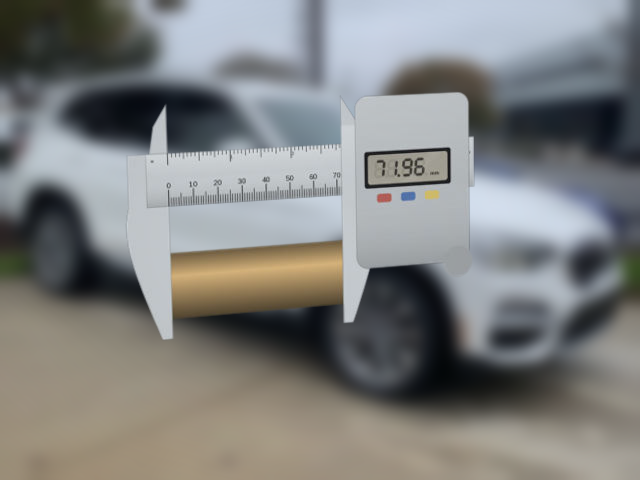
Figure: 71.96 mm
